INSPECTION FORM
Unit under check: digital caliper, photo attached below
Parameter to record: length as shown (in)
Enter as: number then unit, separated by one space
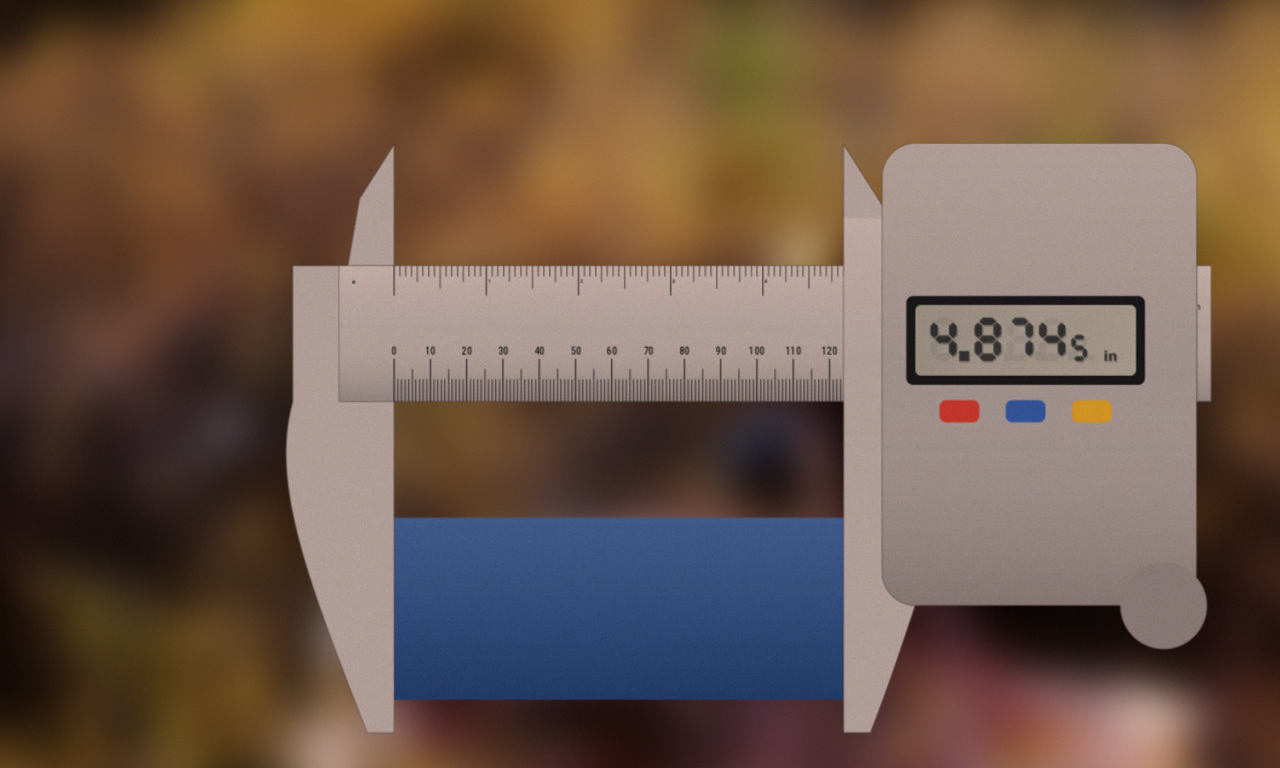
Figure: 4.8745 in
